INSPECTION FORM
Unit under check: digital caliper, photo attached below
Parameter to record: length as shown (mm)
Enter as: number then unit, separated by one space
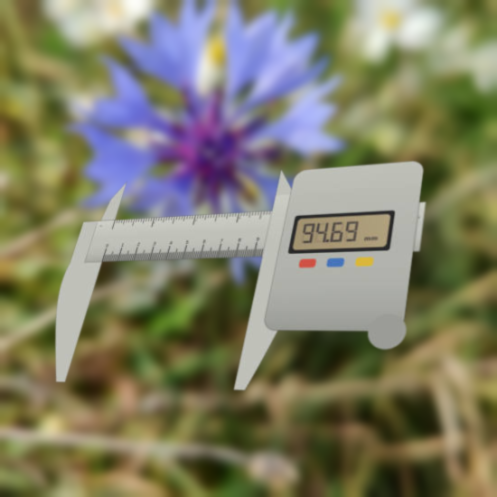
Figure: 94.69 mm
